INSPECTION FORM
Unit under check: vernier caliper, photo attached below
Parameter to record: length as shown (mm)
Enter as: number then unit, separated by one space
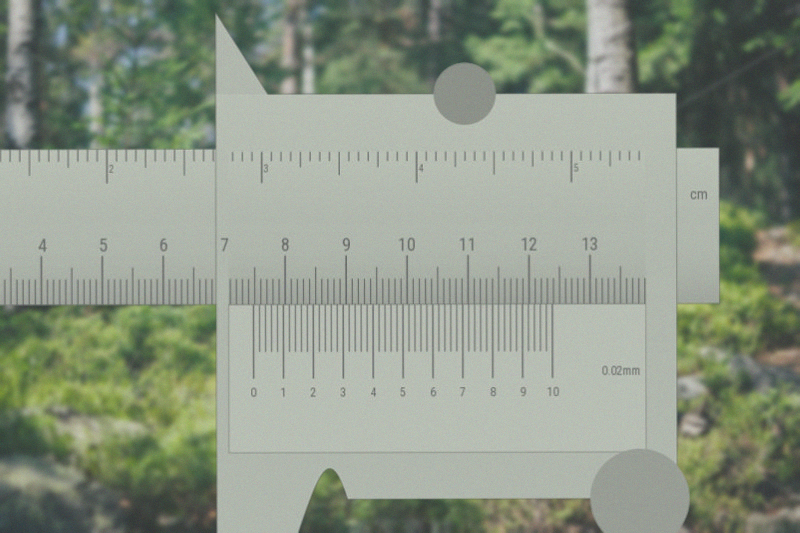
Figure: 74.8 mm
